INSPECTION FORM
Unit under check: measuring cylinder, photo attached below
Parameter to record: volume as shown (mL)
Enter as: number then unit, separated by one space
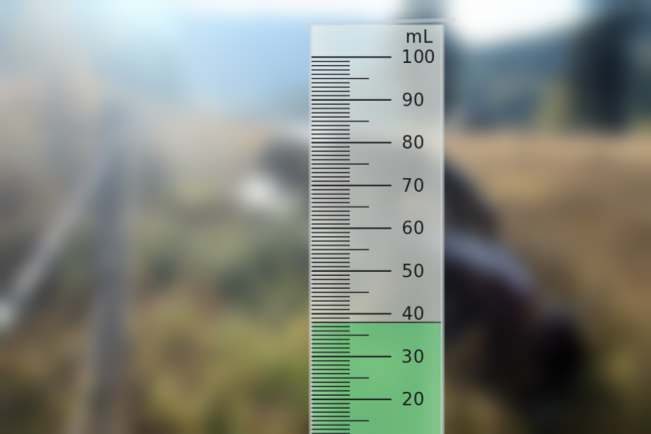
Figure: 38 mL
